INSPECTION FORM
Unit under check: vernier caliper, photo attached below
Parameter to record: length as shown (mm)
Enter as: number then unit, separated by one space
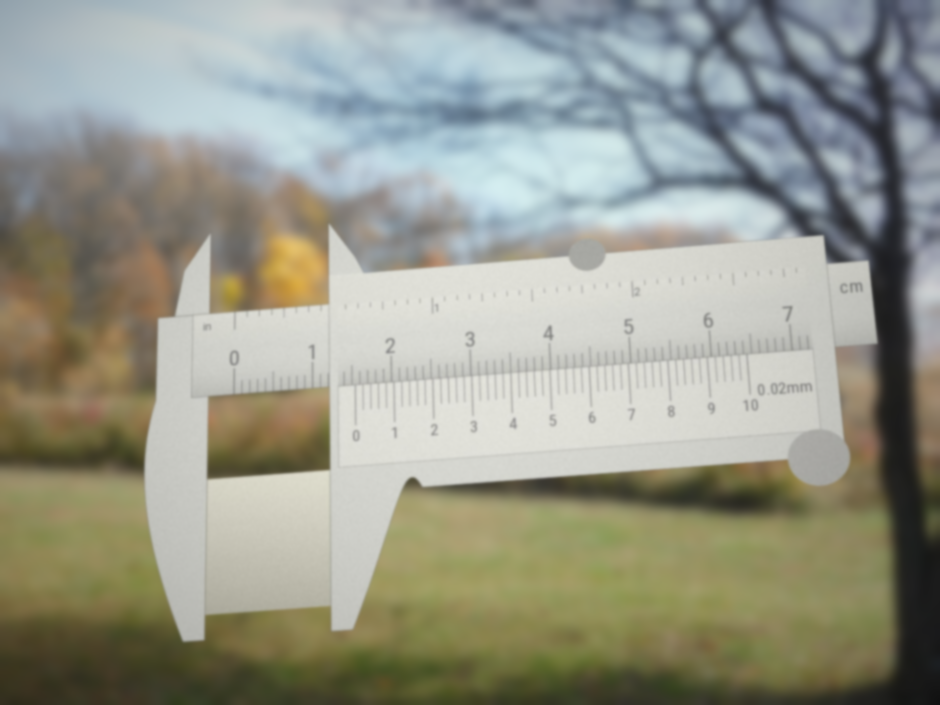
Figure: 15.4 mm
